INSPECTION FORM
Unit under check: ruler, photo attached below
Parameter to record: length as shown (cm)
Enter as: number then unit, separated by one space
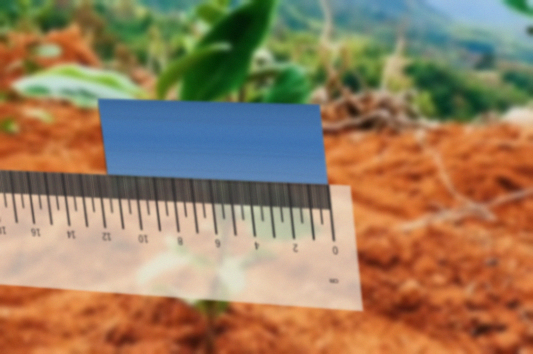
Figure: 11.5 cm
